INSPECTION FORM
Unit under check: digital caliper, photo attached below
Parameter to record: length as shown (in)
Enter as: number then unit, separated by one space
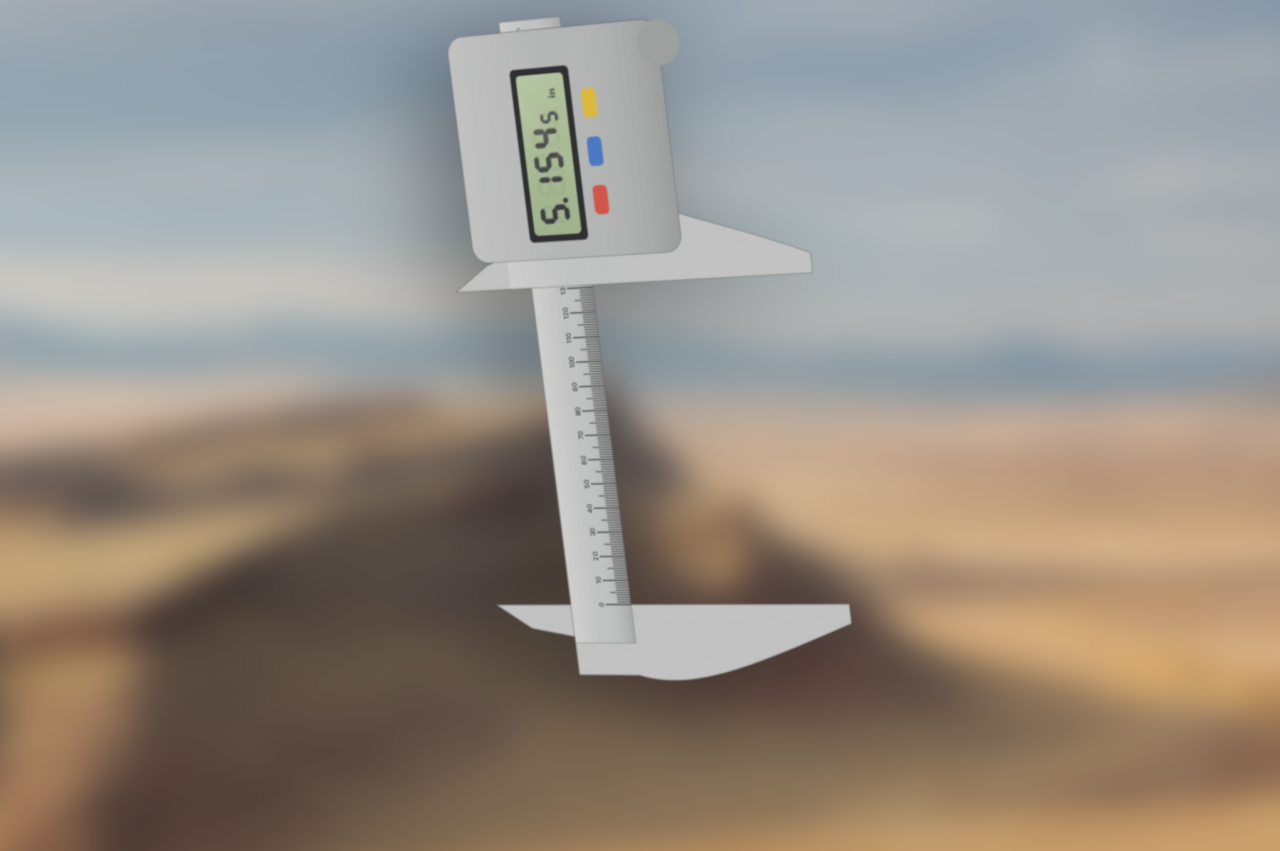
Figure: 5.1545 in
